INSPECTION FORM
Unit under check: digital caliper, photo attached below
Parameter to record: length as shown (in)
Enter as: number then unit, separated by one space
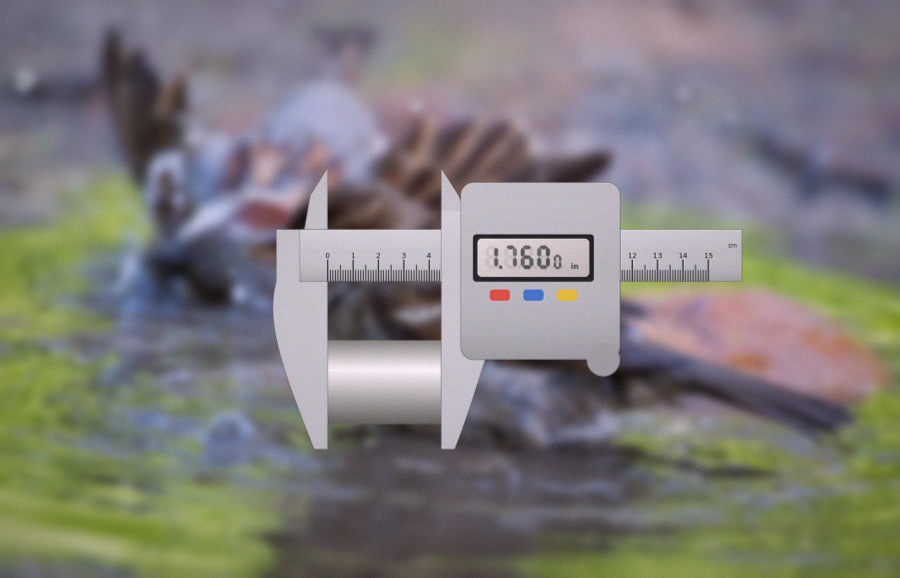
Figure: 1.7600 in
